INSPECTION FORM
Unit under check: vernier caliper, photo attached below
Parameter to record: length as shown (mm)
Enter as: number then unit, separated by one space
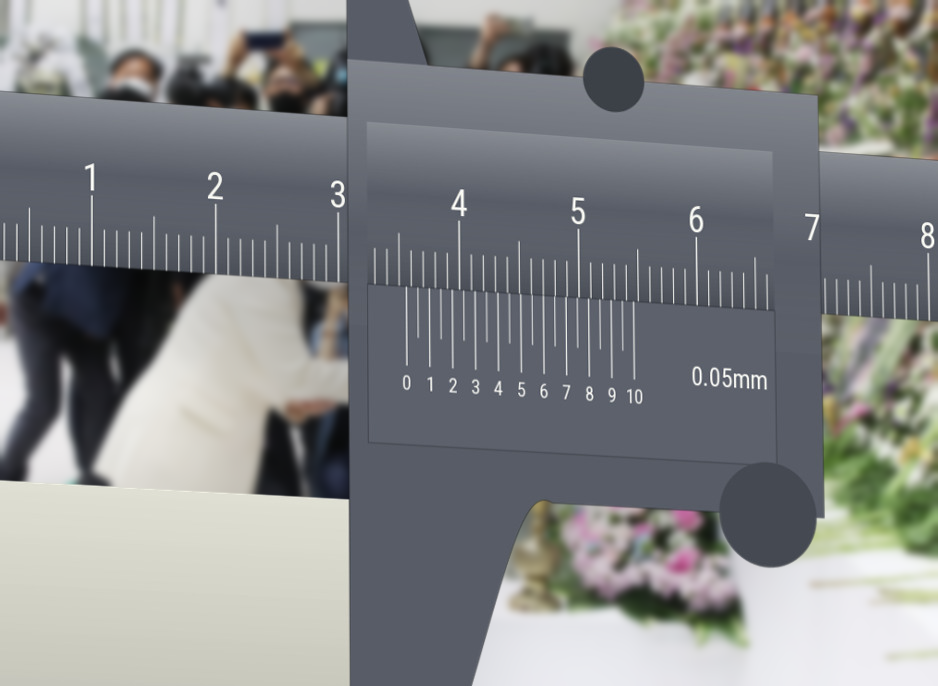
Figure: 35.6 mm
